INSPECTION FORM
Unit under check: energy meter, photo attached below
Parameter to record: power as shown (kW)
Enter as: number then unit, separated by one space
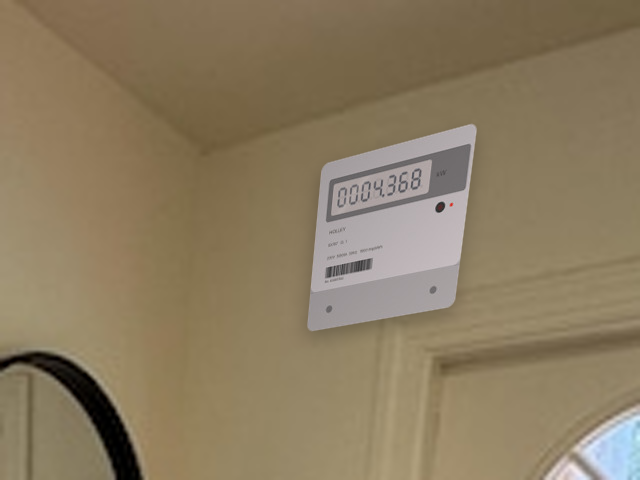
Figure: 4.368 kW
